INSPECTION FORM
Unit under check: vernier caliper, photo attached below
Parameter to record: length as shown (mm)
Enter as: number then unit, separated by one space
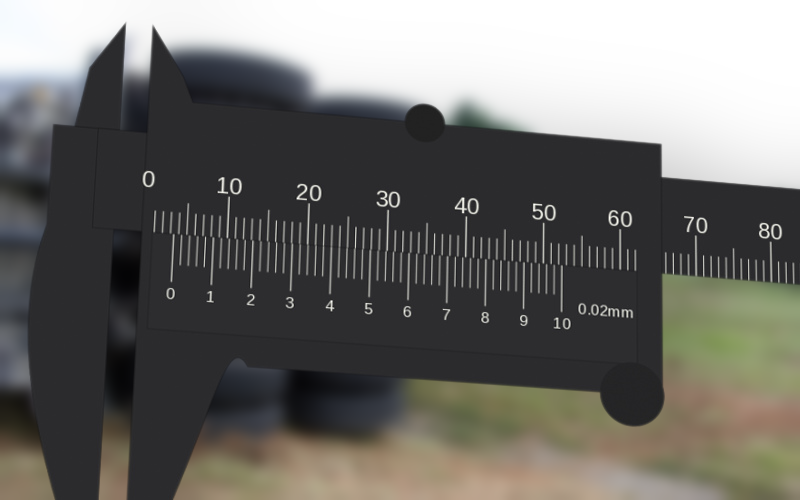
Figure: 3.4 mm
